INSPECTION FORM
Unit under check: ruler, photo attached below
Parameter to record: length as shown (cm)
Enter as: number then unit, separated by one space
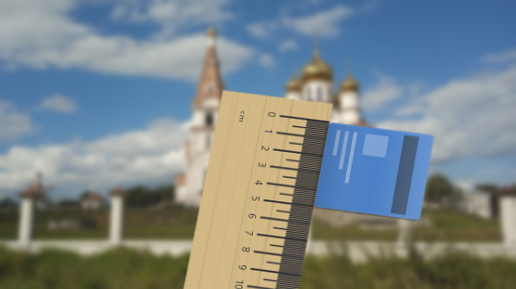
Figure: 5 cm
